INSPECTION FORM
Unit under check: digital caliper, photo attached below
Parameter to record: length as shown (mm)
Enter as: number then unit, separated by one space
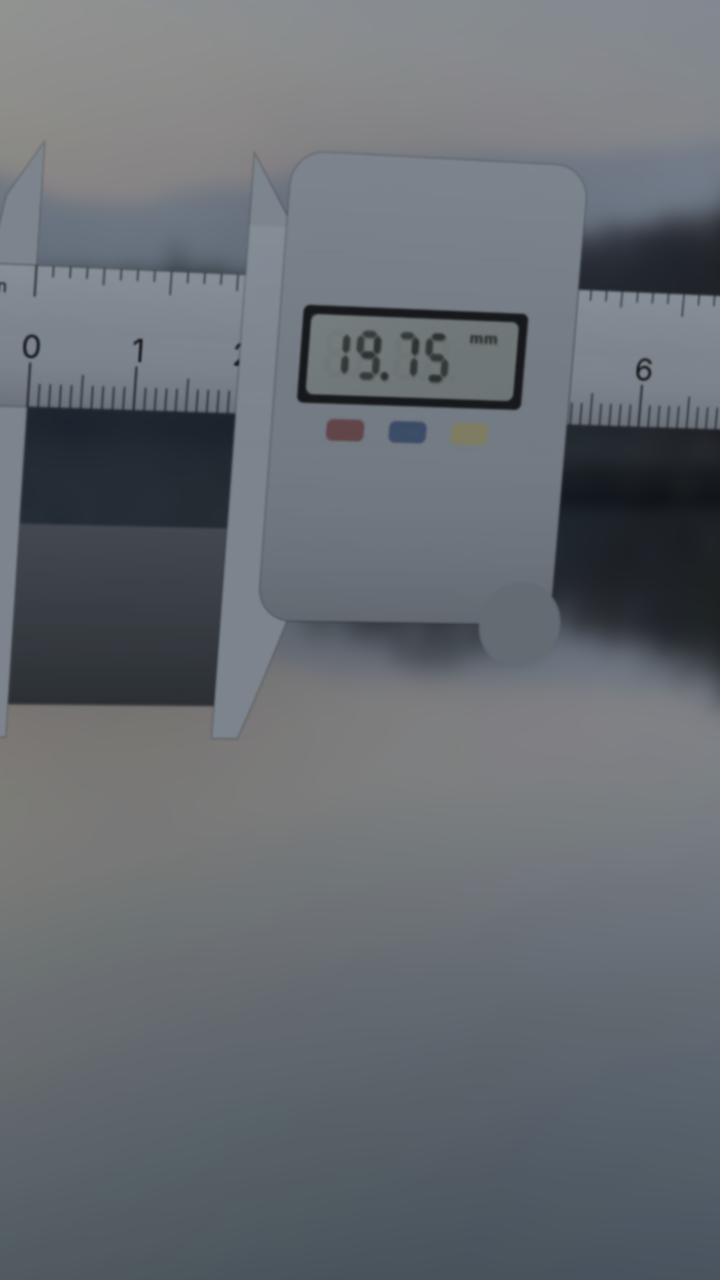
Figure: 19.75 mm
